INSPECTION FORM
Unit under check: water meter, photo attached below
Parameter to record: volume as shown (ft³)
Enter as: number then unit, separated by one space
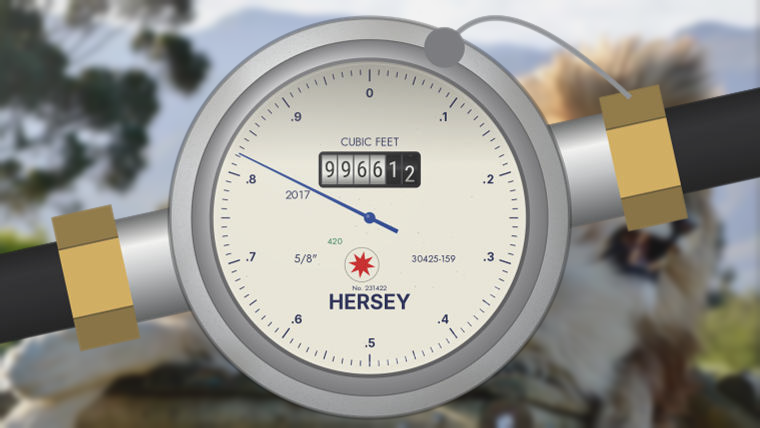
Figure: 996611.82 ft³
